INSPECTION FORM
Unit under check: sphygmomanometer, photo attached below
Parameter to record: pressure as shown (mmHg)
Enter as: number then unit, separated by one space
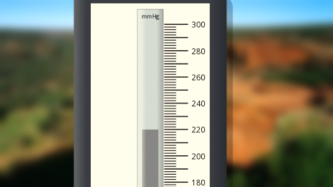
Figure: 220 mmHg
